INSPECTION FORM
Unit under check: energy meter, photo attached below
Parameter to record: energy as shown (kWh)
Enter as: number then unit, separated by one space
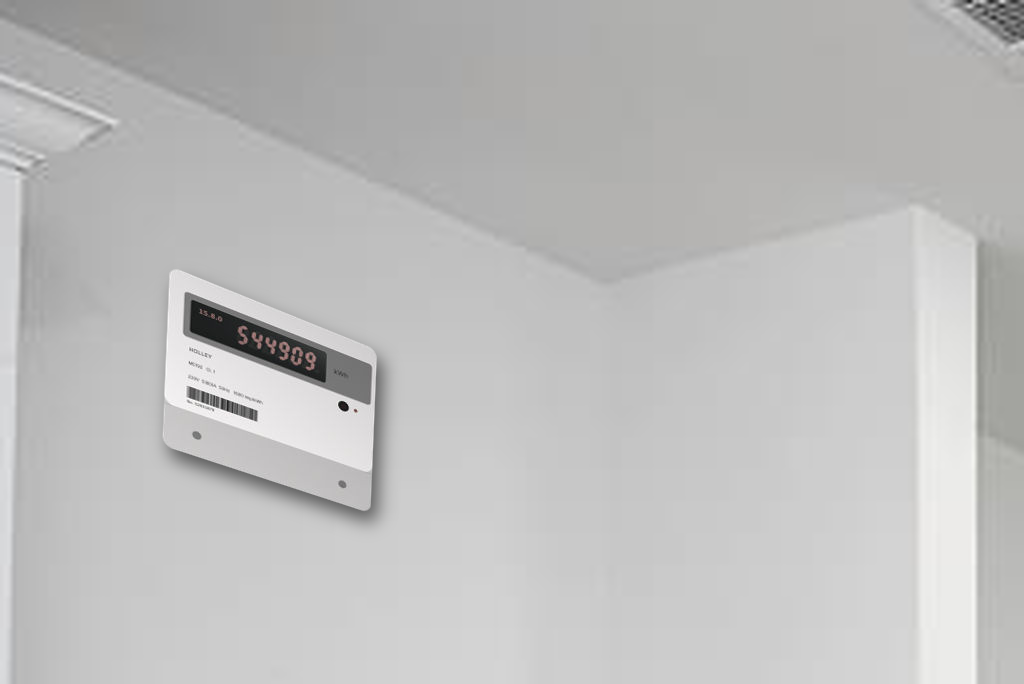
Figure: 544909 kWh
